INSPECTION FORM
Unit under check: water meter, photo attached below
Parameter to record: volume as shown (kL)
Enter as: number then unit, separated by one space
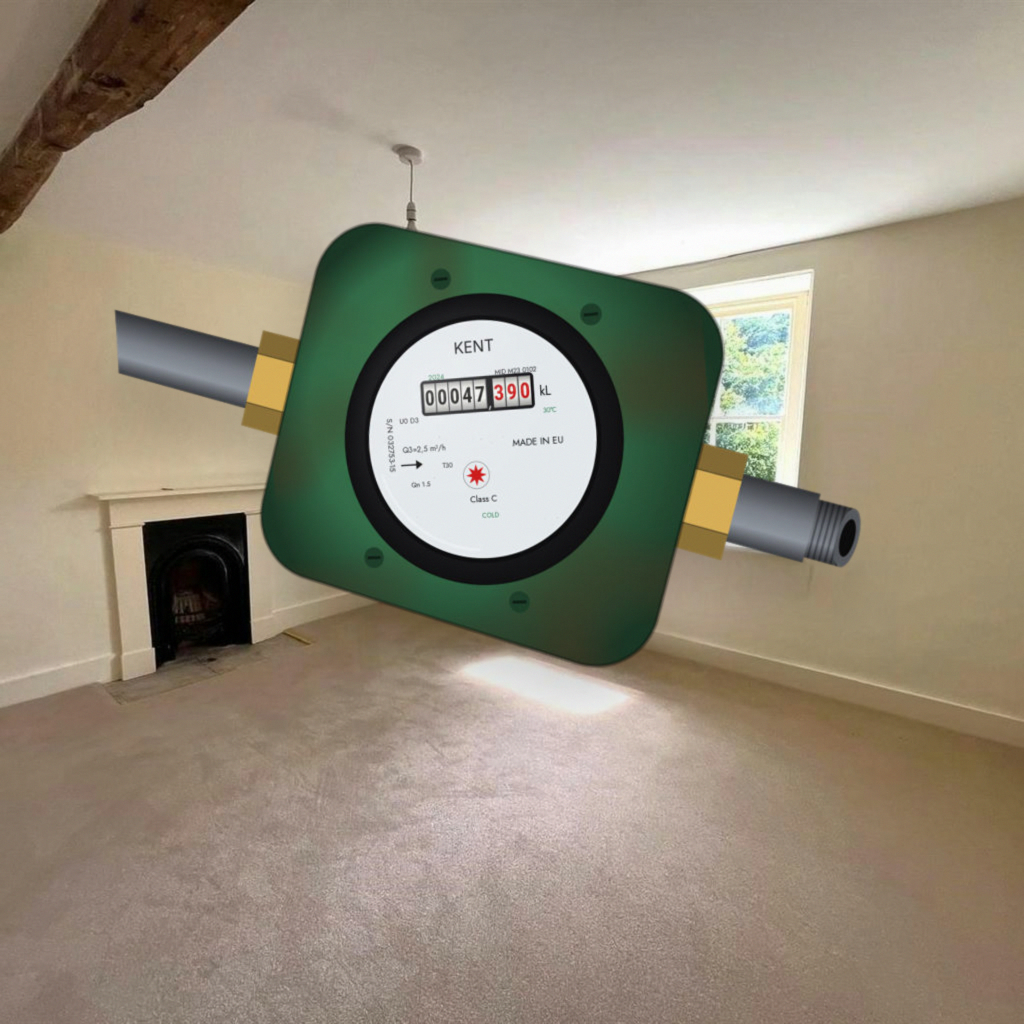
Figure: 47.390 kL
